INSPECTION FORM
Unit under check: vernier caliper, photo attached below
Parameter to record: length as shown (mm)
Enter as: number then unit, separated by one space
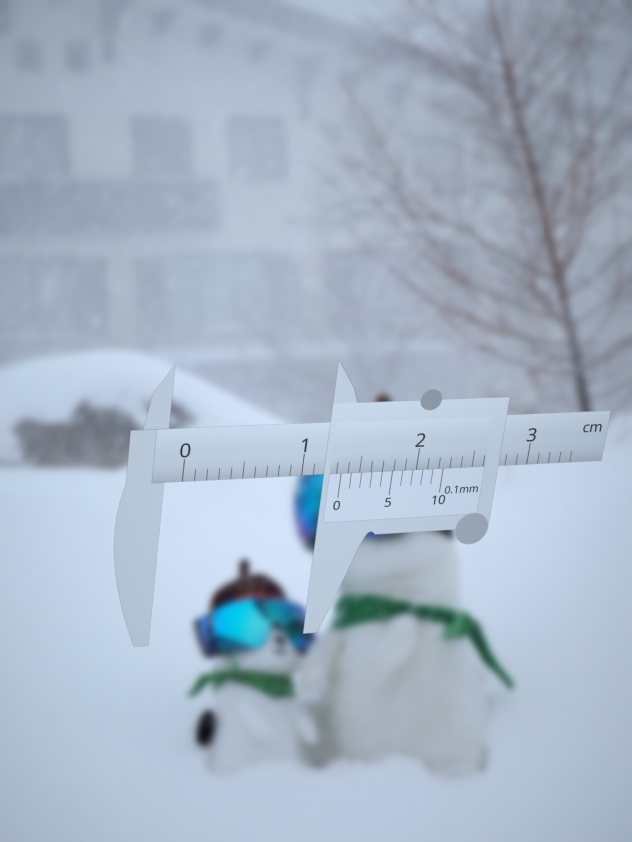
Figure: 13.4 mm
